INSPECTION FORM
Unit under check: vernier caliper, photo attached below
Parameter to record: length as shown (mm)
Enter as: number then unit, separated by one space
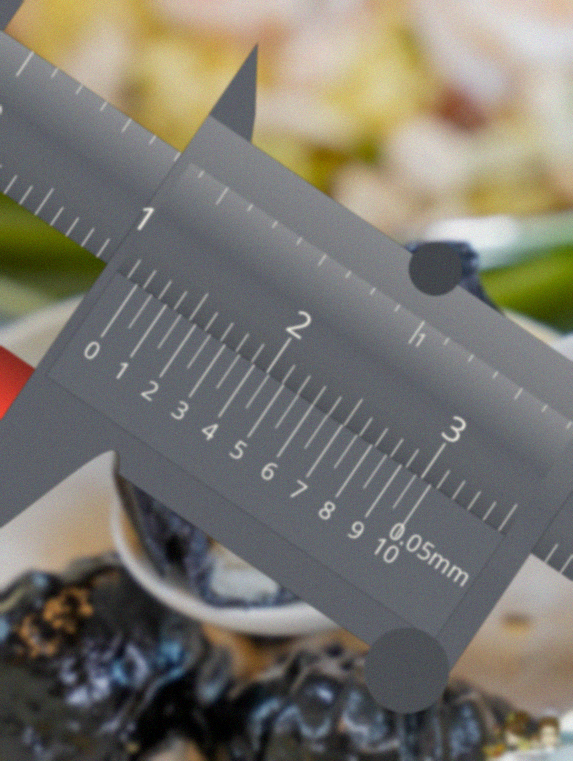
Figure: 11.6 mm
